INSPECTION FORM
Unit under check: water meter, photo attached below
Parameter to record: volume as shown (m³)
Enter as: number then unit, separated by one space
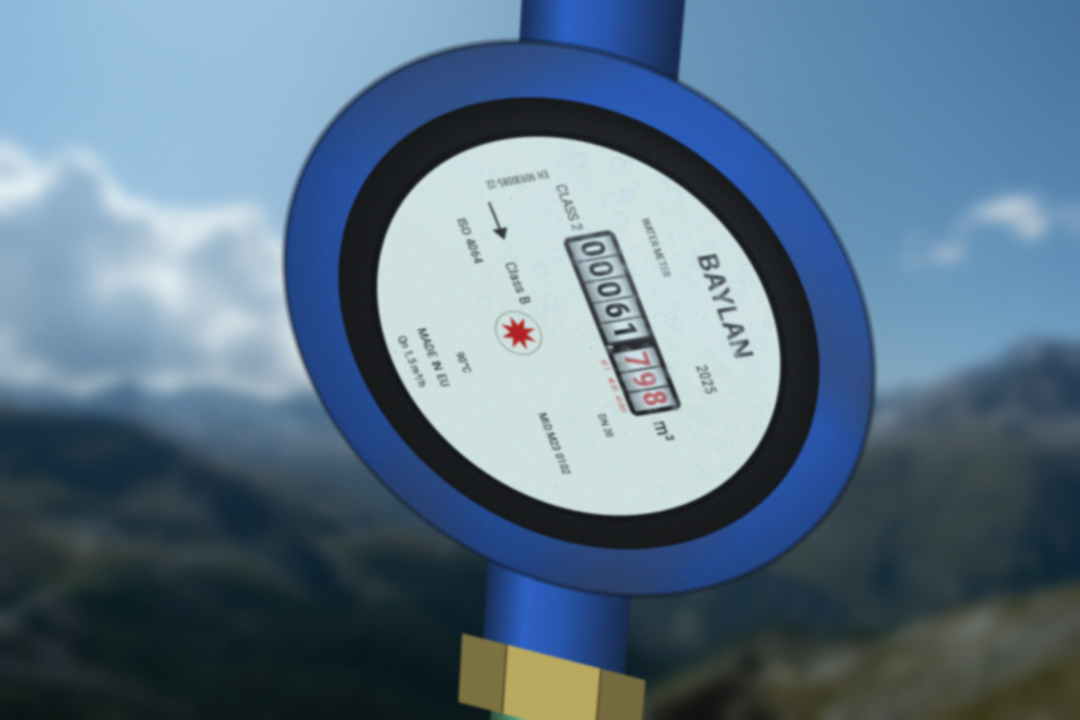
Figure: 61.798 m³
